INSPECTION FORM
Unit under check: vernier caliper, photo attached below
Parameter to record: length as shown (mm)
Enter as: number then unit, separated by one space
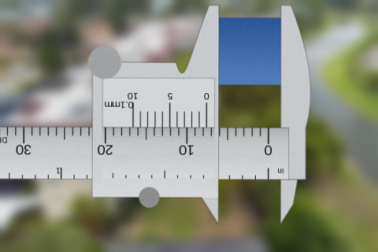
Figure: 7.6 mm
